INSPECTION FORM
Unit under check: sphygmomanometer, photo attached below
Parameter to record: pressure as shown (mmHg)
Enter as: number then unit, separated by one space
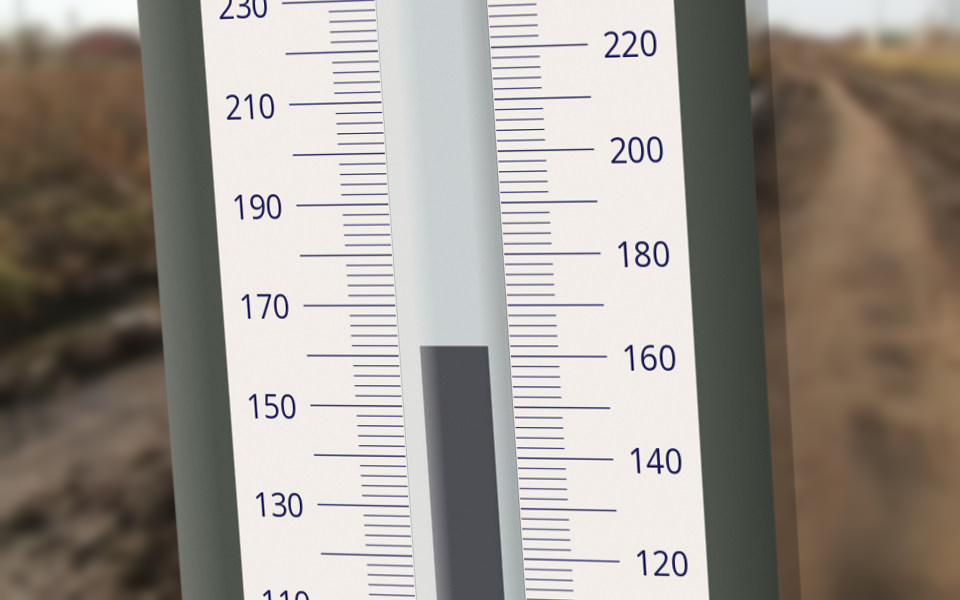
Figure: 162 mmHg
